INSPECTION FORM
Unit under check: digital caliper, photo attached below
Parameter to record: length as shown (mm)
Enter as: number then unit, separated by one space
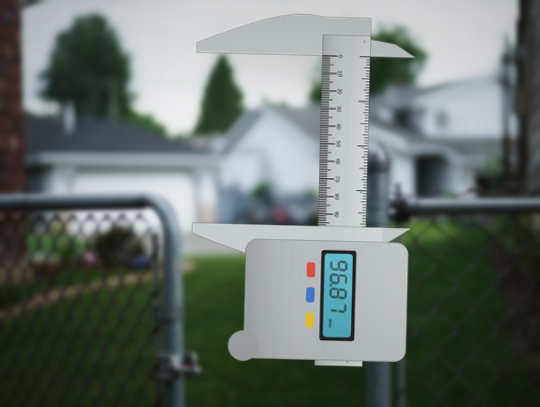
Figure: 96.87 mm
